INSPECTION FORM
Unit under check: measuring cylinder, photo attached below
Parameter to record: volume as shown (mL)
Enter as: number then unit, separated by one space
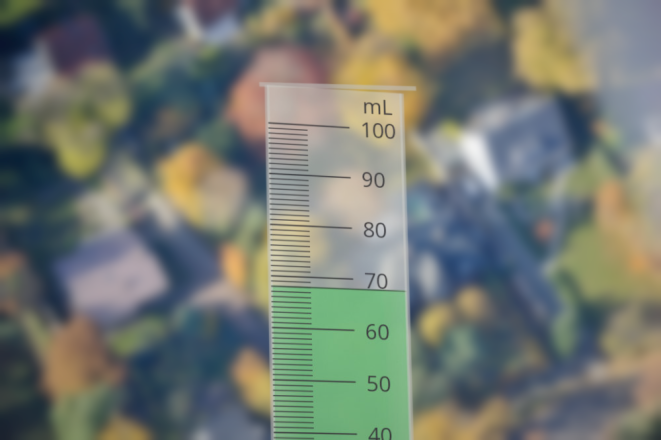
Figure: 68 mL
